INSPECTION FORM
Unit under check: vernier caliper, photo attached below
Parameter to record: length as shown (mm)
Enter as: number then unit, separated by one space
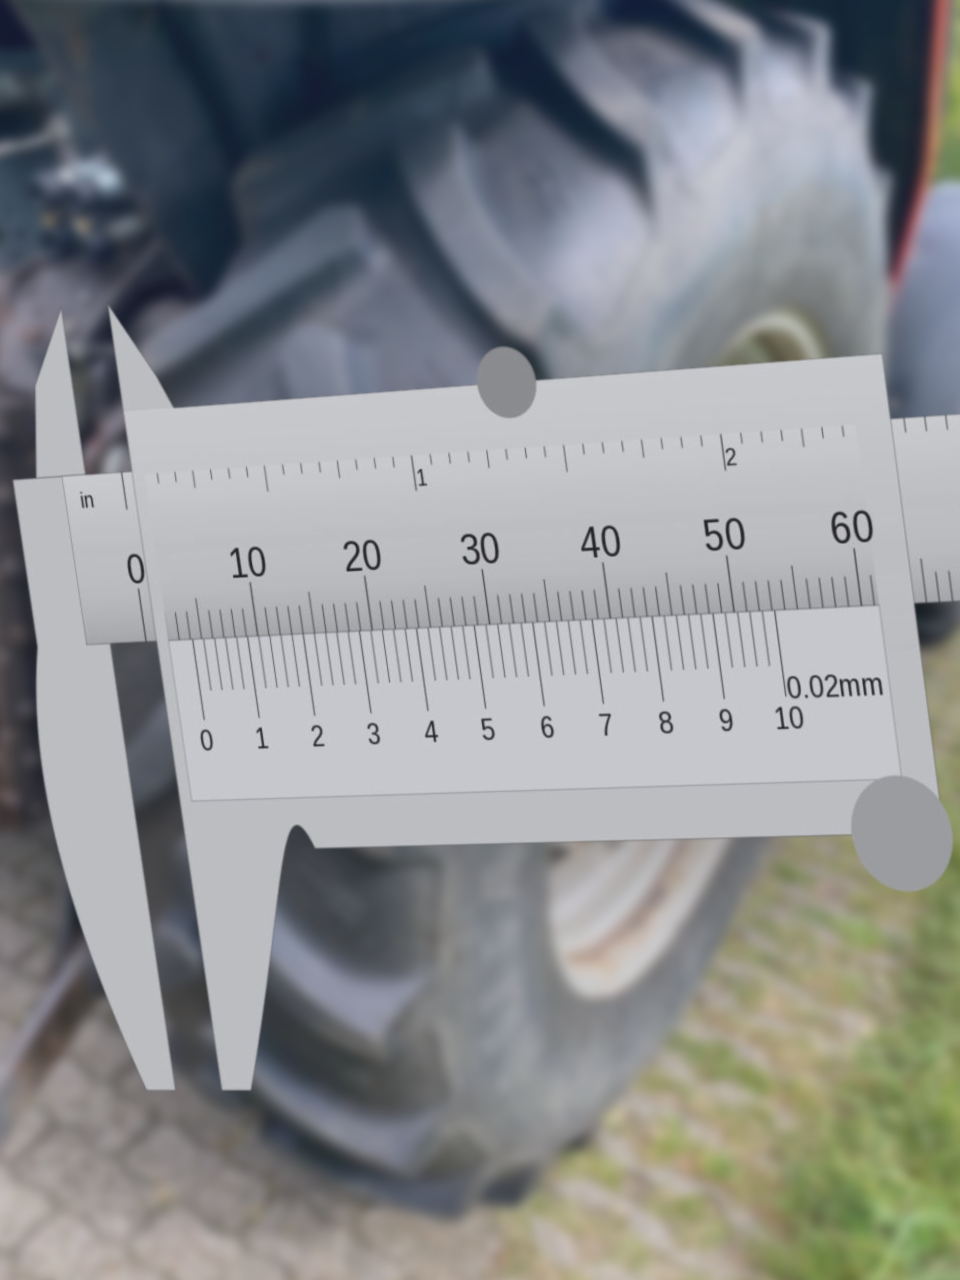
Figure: 4.2 mm
